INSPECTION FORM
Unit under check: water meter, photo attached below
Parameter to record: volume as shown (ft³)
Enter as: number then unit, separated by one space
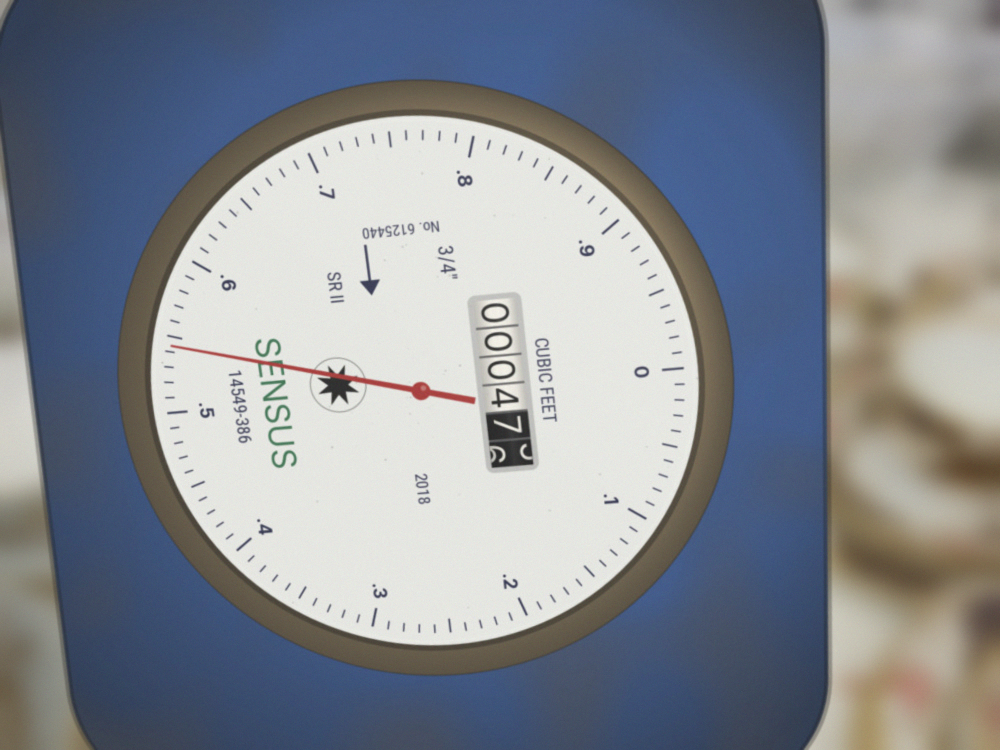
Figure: 475.54 ft³
